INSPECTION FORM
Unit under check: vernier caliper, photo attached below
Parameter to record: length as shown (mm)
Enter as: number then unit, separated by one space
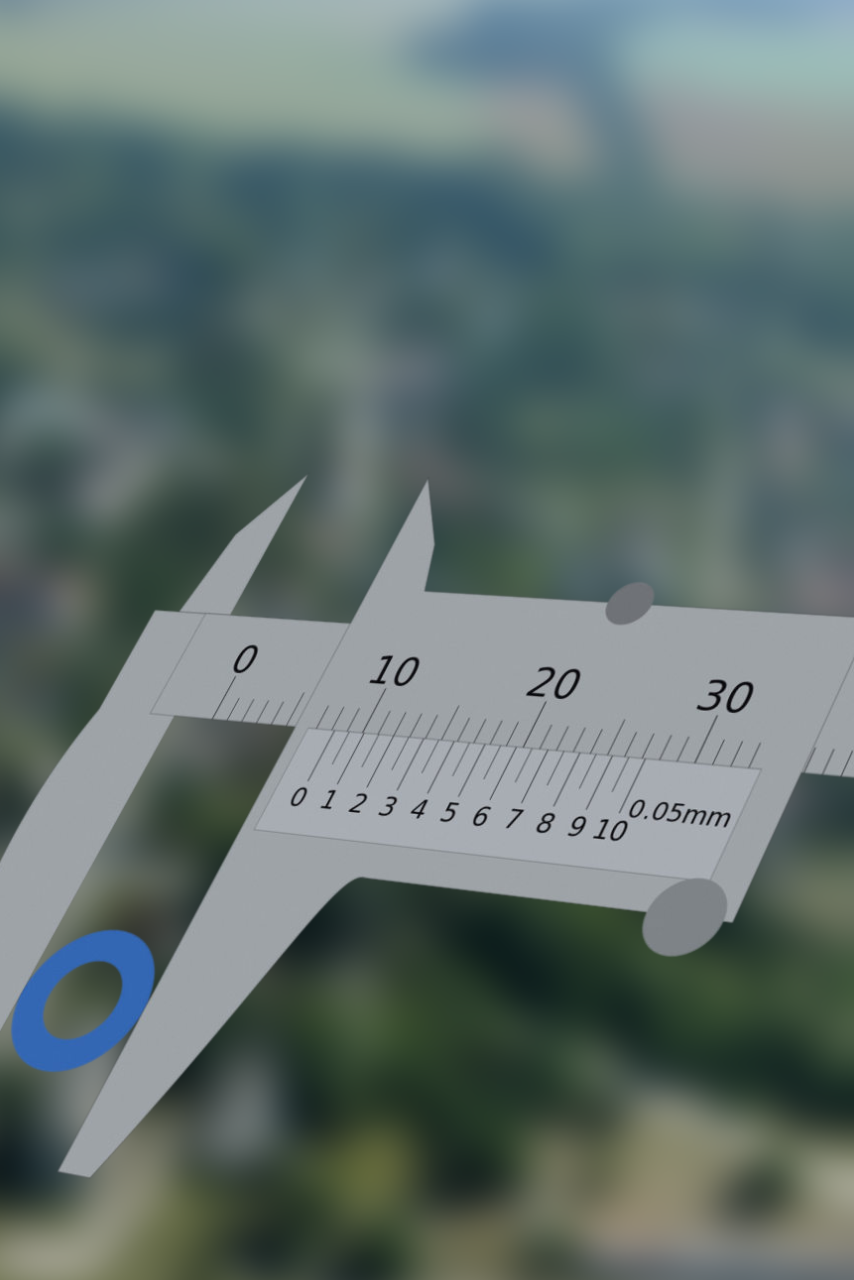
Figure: 8.2 mm
